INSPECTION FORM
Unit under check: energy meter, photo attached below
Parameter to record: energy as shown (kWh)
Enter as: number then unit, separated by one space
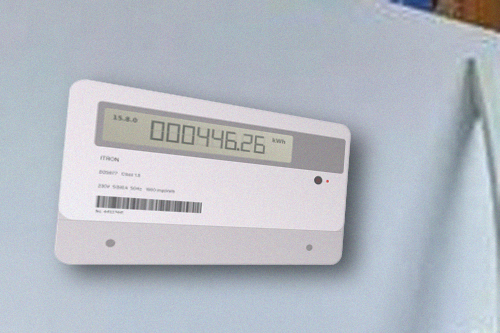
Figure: 446.26 kWh
